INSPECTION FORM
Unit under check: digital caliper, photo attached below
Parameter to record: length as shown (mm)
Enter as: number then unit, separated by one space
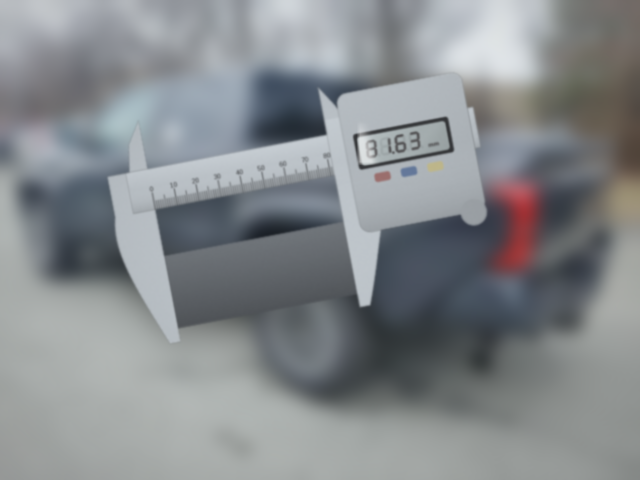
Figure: 81.63 mm
